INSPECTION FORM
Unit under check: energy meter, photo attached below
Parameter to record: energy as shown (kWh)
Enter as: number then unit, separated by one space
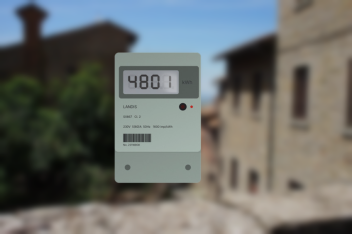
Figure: 4801 kWh
